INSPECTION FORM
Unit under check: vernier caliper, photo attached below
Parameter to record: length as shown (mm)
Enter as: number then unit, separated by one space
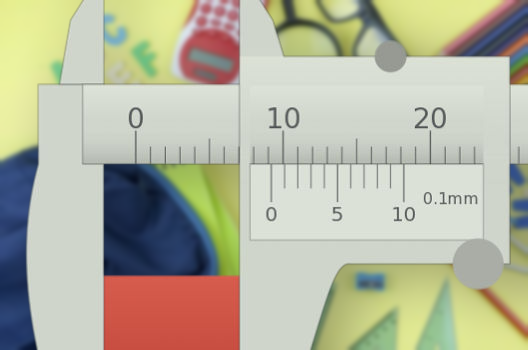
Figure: 9.2 mm
